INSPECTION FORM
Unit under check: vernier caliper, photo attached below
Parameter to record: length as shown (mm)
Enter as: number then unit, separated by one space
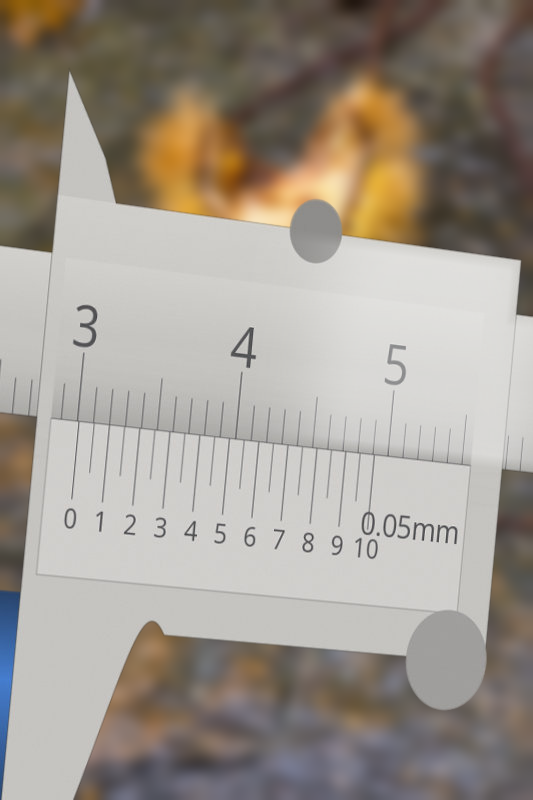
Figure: 30.1 mm
